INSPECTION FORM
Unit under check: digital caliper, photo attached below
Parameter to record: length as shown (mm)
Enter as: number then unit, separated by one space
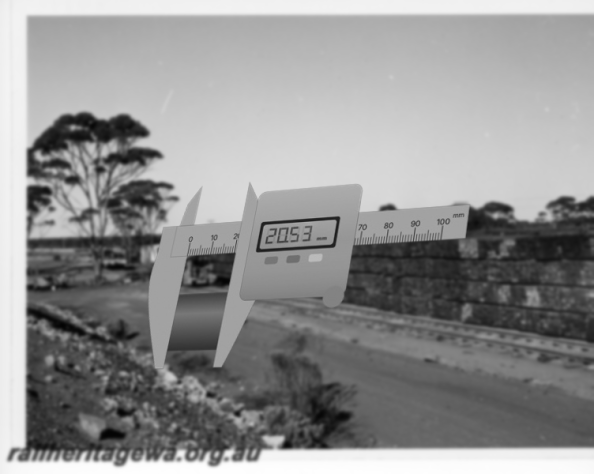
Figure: 20.53 mm
